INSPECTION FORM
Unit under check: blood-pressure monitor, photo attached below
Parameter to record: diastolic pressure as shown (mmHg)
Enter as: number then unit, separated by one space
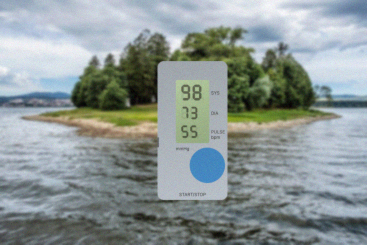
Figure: 73 mmHg
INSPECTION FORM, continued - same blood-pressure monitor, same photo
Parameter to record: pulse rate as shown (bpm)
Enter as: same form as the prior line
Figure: 55 bpm
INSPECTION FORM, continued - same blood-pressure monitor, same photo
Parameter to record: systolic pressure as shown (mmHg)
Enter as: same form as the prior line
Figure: 98 mmHg
